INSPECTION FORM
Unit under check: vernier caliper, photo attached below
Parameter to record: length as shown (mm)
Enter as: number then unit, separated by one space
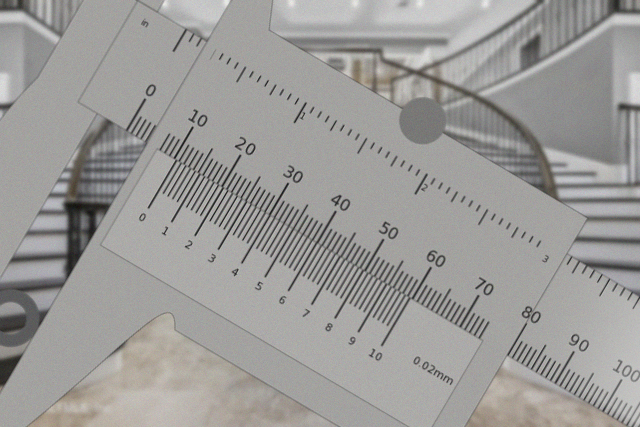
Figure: 10.5 mm
